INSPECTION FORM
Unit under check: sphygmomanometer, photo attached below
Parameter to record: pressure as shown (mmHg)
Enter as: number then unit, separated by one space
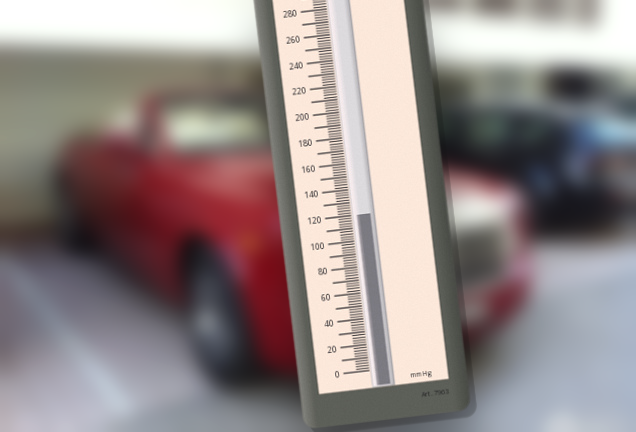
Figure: 120 mmHg
